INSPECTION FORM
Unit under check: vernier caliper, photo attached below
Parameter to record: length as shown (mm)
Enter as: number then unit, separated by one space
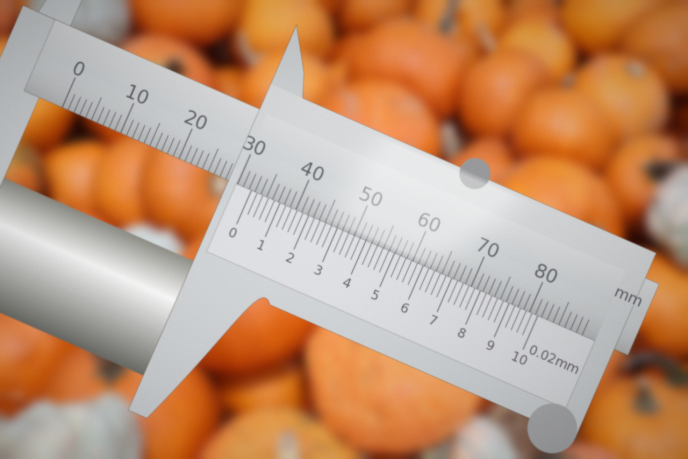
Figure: 32.4 mm
